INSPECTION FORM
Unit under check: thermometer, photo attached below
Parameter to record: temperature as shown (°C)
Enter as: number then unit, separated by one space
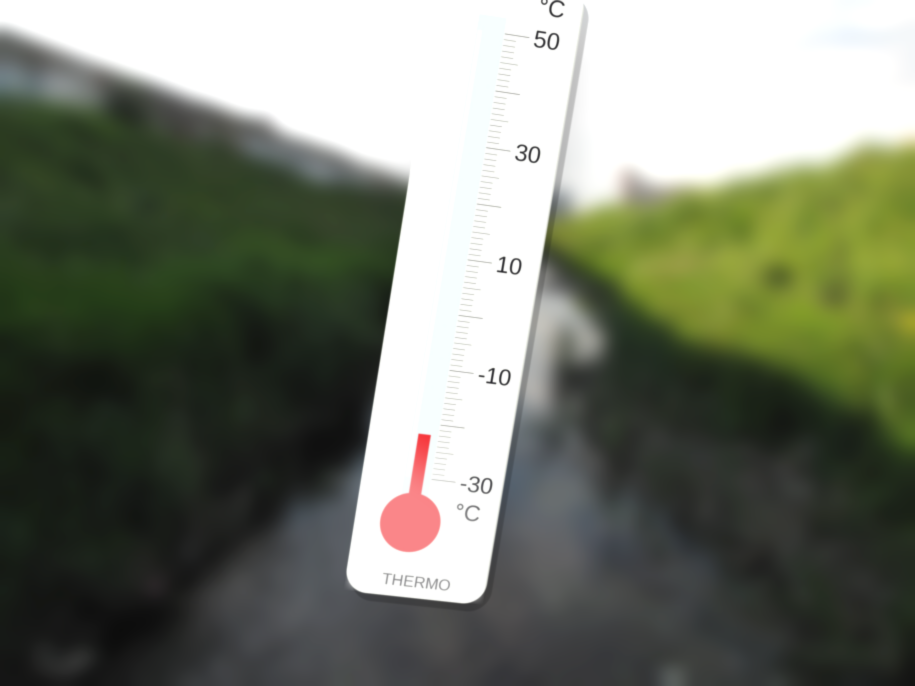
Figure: -22 °C
